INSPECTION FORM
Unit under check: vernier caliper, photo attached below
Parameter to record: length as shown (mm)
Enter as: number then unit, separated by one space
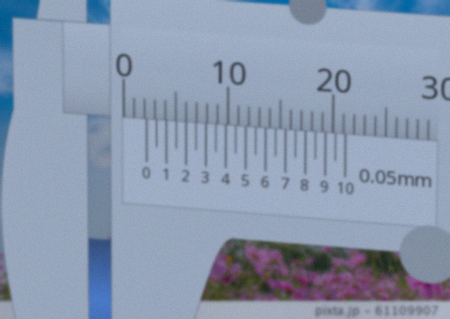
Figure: 2.2 mm
